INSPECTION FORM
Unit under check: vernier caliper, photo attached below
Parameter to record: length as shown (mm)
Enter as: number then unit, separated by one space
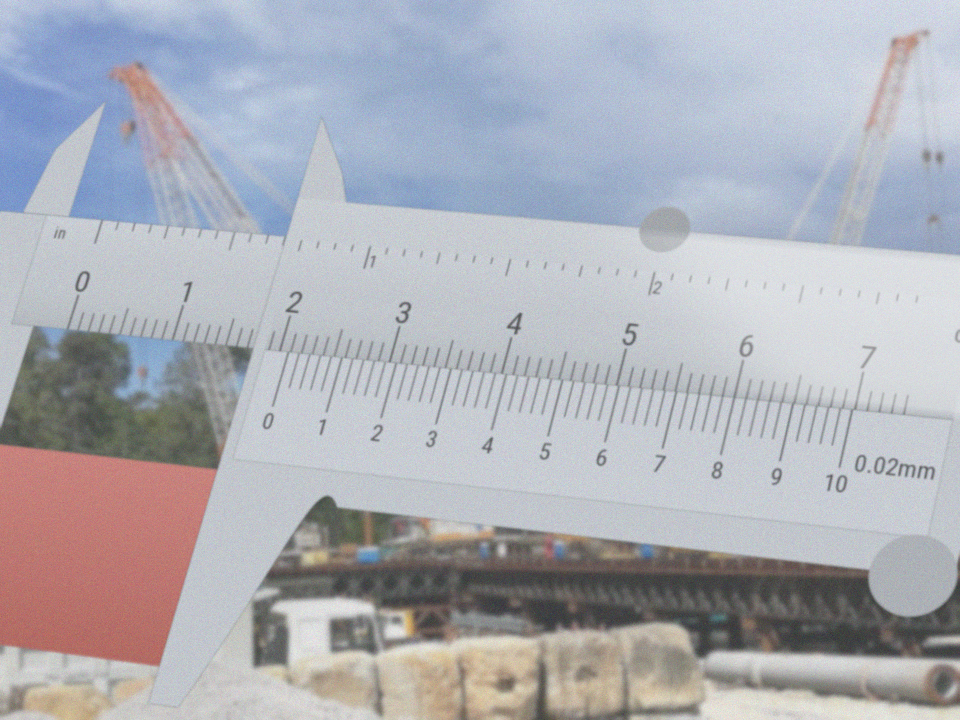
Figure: 20.8 mm
